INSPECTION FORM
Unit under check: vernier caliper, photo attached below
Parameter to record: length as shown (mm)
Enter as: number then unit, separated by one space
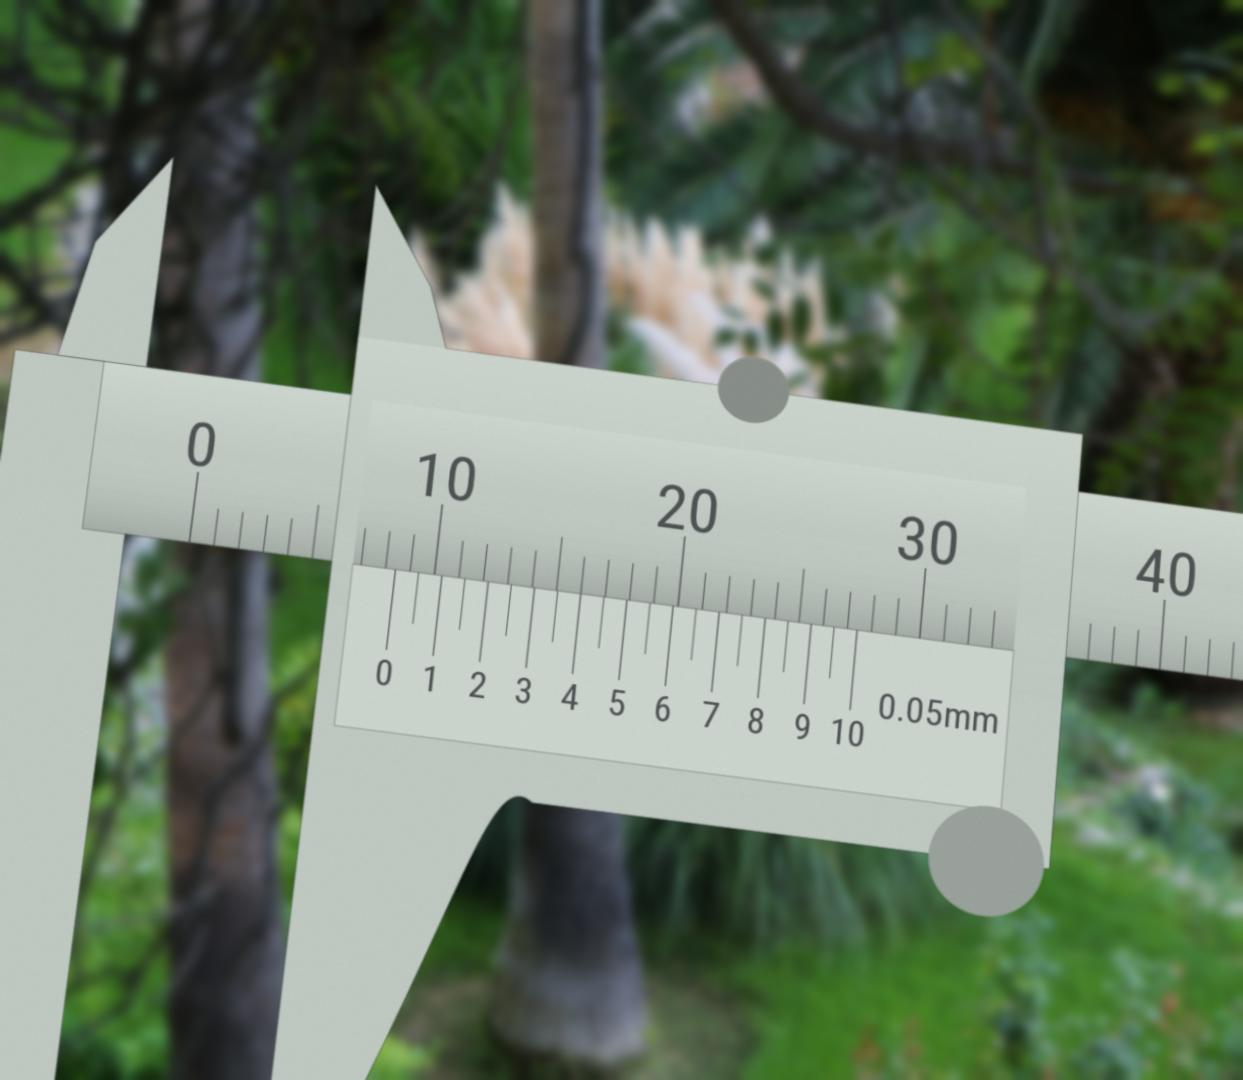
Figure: 8.4 mm
